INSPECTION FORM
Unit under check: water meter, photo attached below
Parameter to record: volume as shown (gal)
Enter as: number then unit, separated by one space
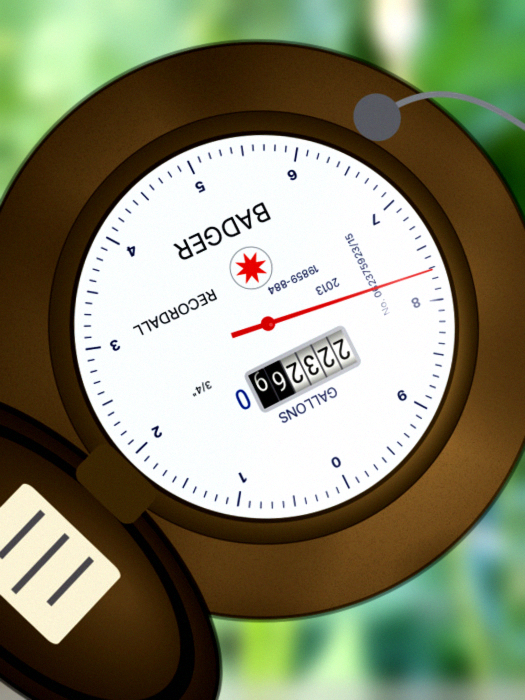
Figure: 2232687.7 gal
